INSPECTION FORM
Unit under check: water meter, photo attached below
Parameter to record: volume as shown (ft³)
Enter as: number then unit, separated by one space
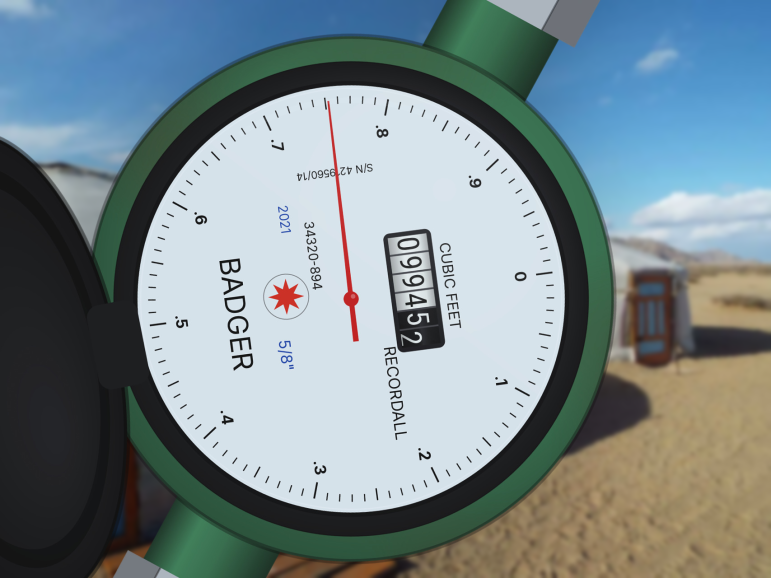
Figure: 99451.75 ft³
